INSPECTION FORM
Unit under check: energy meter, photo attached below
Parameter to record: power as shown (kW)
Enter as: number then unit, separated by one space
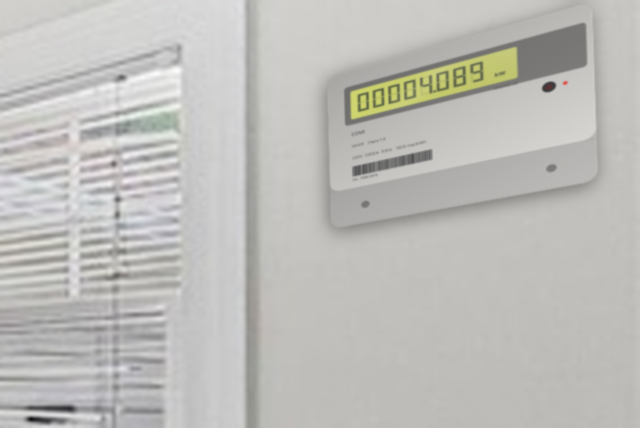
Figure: 4.089 kW
